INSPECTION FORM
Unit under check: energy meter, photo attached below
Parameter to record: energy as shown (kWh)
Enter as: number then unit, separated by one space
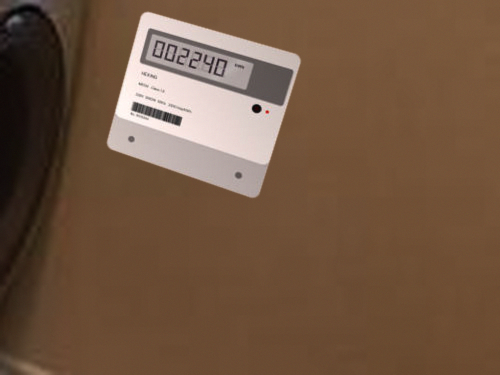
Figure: 2240 kWh
